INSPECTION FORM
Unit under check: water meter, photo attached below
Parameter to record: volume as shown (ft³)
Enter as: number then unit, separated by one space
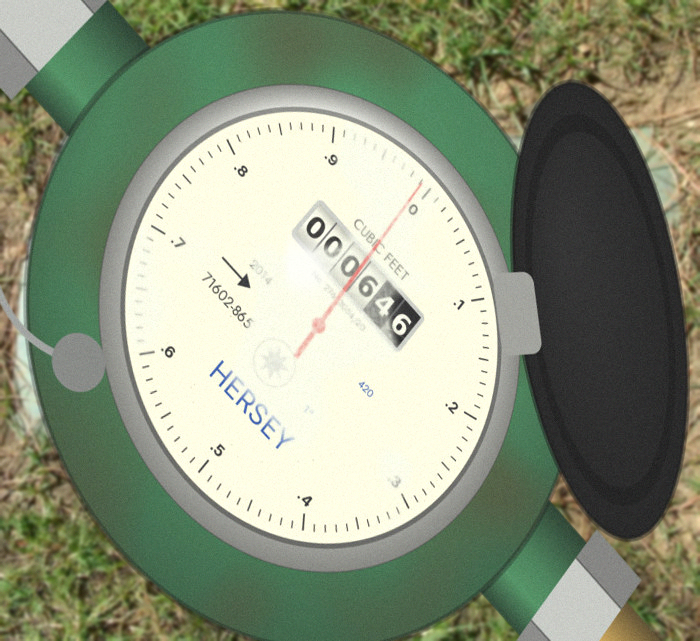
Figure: 645.99 ft³
